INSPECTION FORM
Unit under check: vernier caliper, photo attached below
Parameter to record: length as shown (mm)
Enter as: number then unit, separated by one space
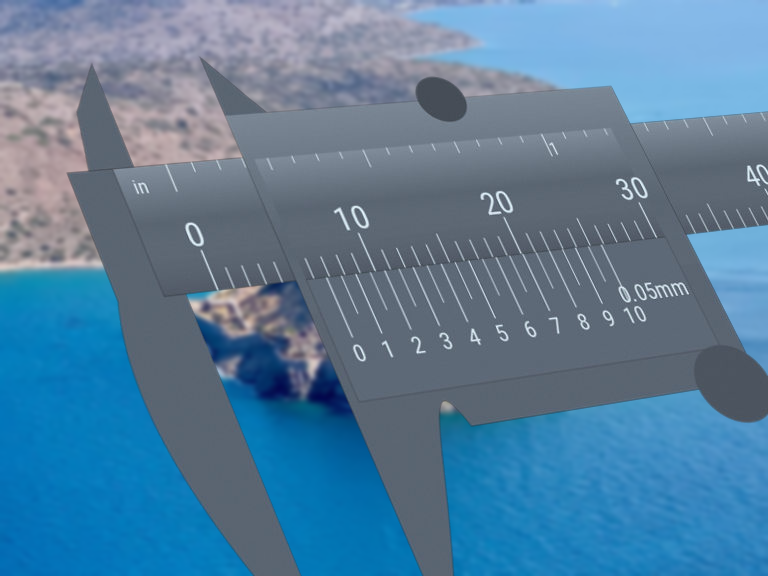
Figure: 6.8 mm
